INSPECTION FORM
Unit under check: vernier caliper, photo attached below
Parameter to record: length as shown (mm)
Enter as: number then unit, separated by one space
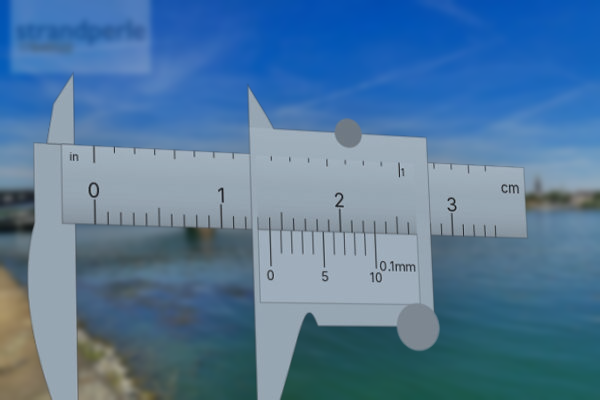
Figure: 14.0 mm
